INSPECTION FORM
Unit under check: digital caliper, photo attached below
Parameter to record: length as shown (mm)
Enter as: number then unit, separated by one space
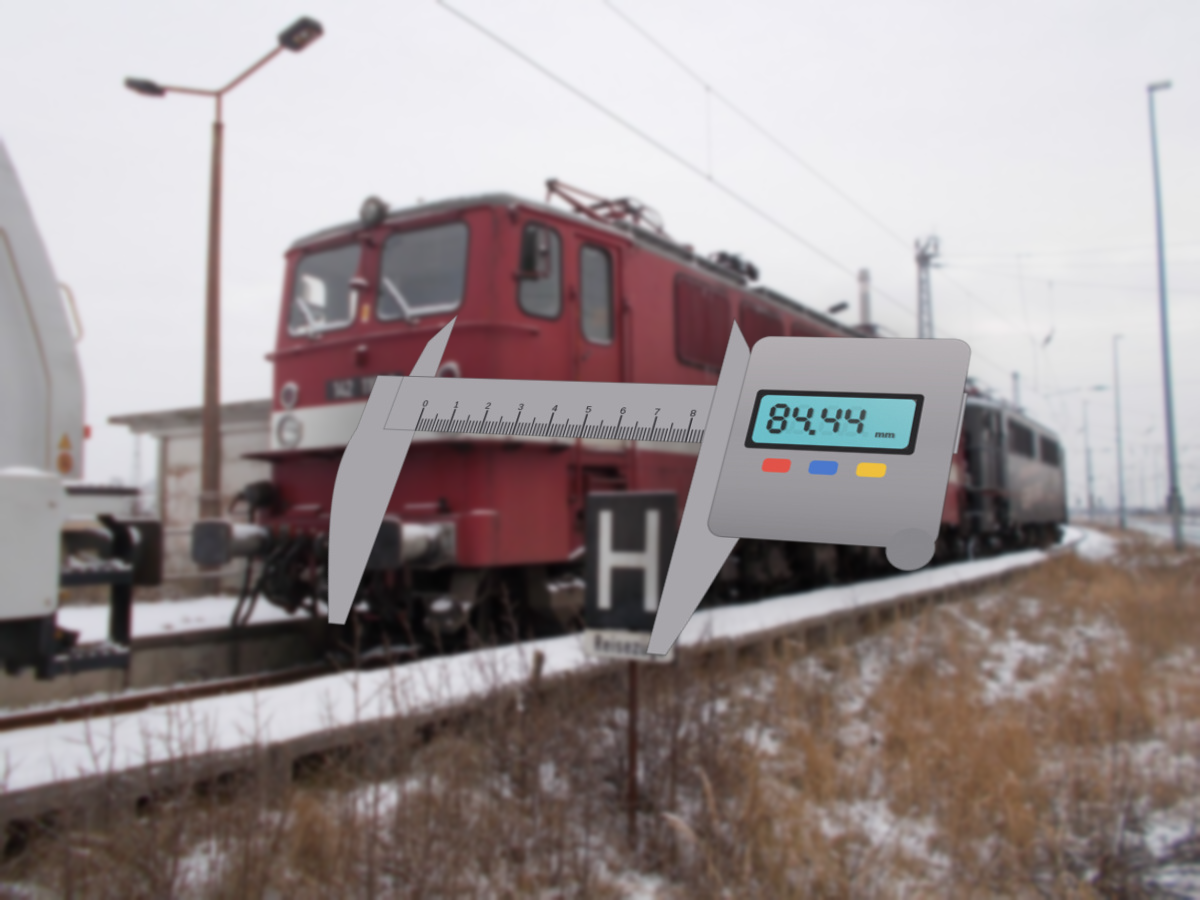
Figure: 84.44 mm
